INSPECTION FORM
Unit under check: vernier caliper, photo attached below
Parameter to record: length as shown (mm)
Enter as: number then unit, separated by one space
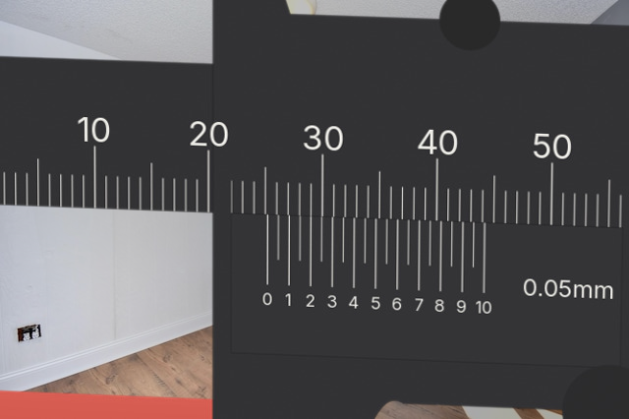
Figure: 25.2 mm
